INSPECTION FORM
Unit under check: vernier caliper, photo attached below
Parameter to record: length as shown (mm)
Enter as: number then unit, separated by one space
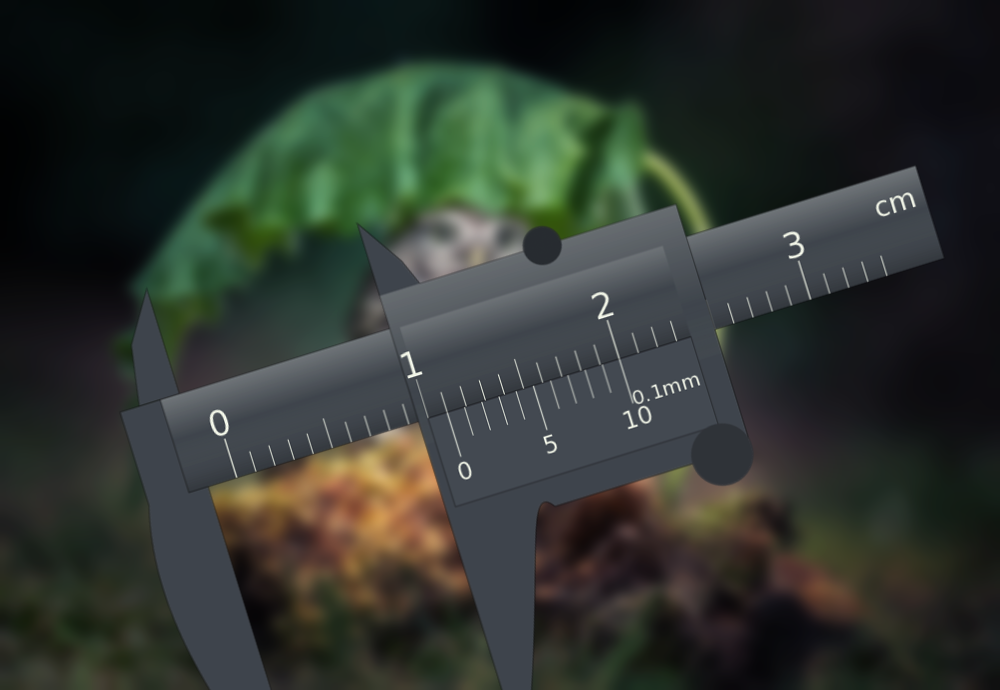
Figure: 11.0 mm
